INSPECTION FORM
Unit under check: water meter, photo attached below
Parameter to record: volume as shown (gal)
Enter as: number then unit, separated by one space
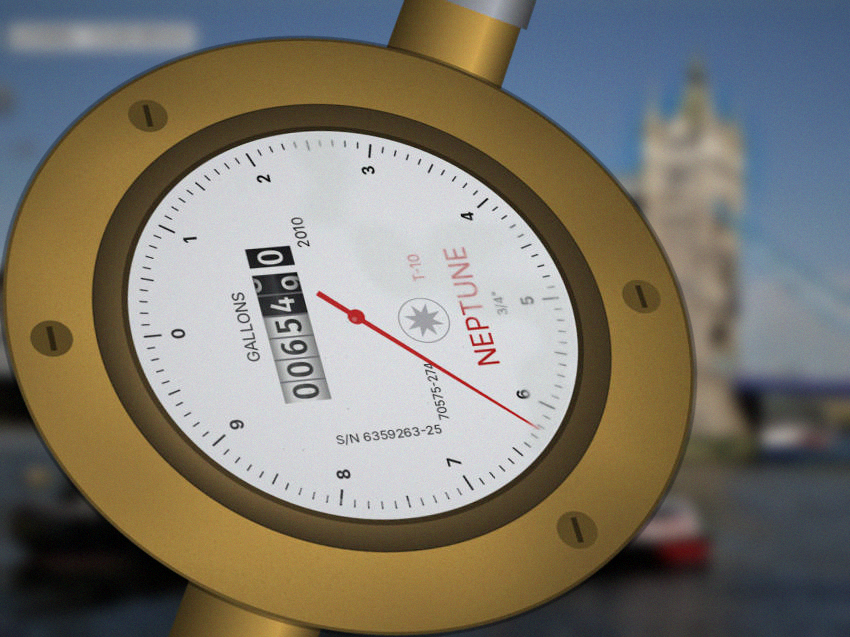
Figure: 65486.2 gal
